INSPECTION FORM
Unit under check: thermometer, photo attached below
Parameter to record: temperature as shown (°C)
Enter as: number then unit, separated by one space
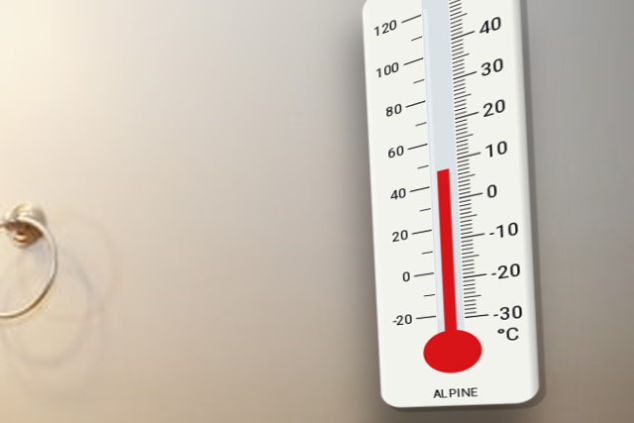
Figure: 8 °C
